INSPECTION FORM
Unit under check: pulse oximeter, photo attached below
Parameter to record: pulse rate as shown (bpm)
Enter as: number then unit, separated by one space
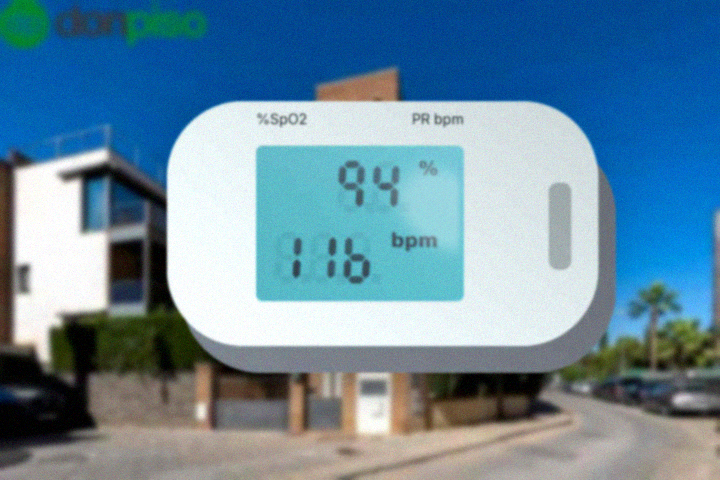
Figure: 116 bpm
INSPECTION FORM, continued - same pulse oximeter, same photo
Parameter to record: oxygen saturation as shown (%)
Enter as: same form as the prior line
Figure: 94 %
